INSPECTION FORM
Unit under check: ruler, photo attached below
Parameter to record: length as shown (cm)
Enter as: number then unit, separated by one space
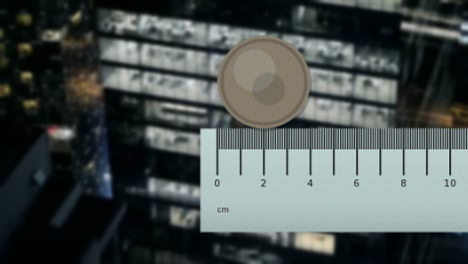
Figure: 4 cm
